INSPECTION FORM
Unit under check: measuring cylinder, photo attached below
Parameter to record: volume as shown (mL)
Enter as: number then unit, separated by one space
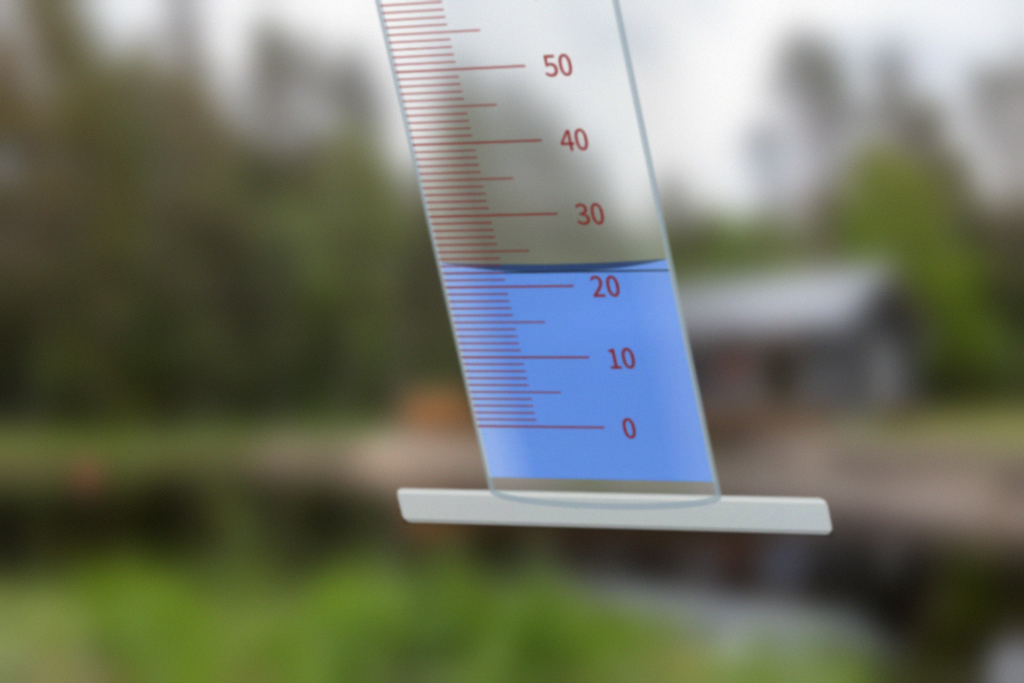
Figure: 22 mL
